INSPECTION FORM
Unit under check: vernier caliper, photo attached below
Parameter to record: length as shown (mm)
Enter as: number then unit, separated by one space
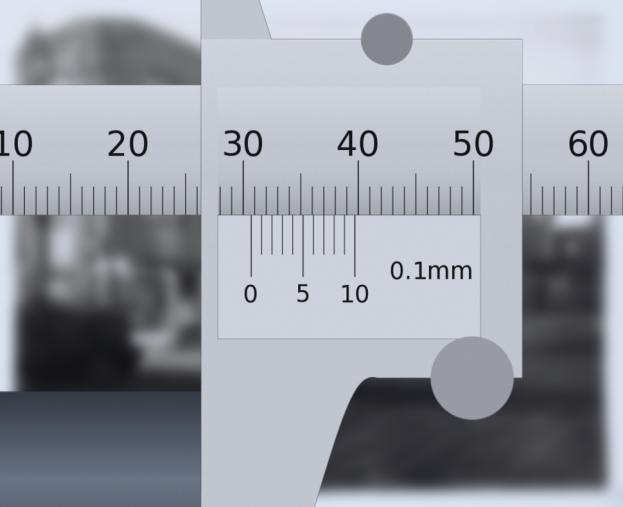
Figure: 30.7 mm
